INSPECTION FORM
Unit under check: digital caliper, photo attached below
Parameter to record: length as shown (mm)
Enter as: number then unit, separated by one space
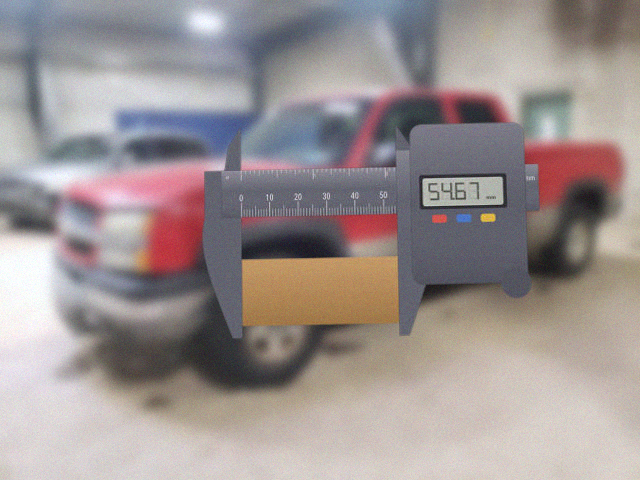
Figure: 54.67 mm
